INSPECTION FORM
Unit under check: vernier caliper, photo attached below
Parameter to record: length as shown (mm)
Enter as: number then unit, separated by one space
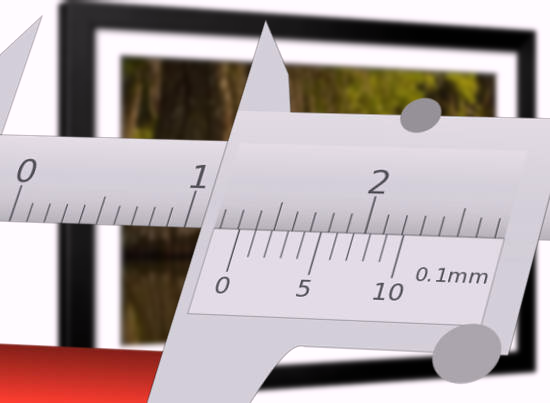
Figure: 13.1 mm
